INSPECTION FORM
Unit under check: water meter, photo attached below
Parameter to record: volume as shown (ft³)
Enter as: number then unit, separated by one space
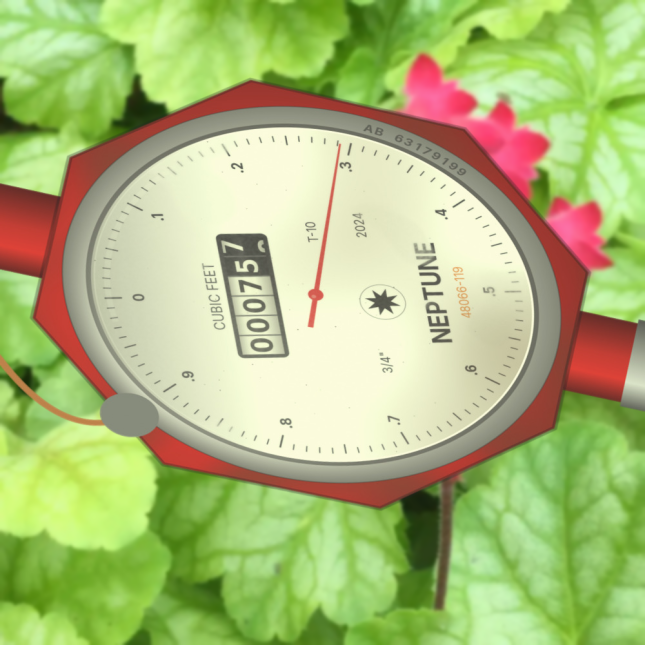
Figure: 757.29 ft³
